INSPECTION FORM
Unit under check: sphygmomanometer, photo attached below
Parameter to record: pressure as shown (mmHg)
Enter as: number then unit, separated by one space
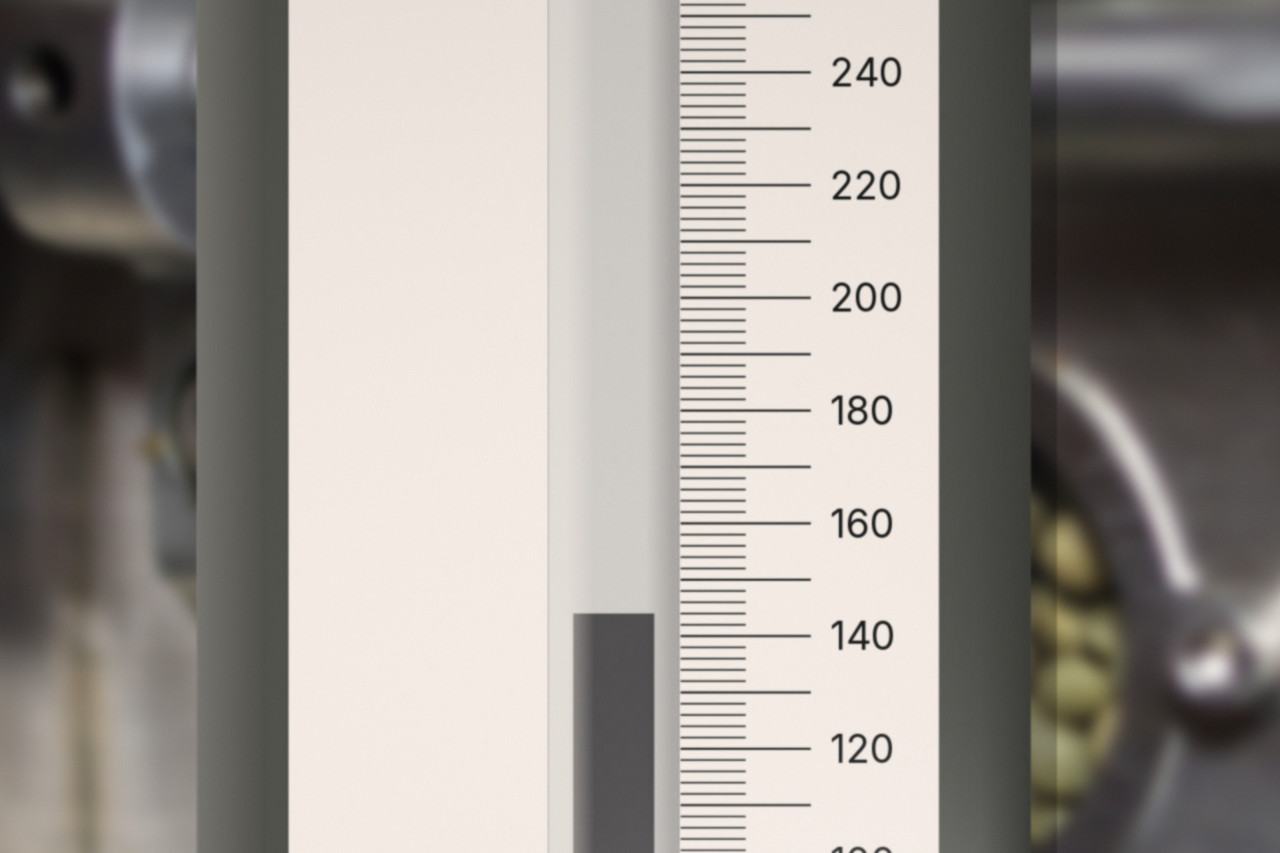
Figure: 144 mmHg
